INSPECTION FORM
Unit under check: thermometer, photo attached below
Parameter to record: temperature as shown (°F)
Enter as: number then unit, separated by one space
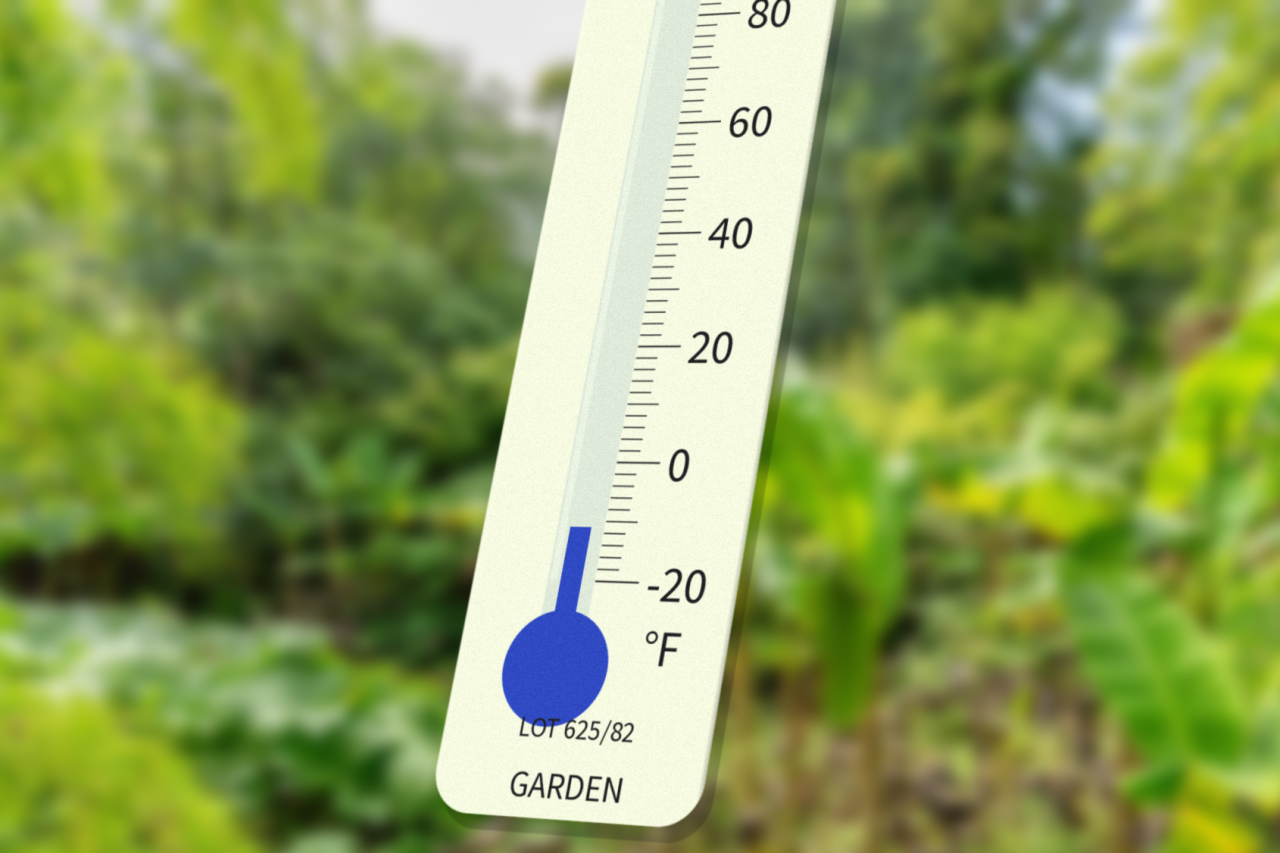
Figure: -11 °F
